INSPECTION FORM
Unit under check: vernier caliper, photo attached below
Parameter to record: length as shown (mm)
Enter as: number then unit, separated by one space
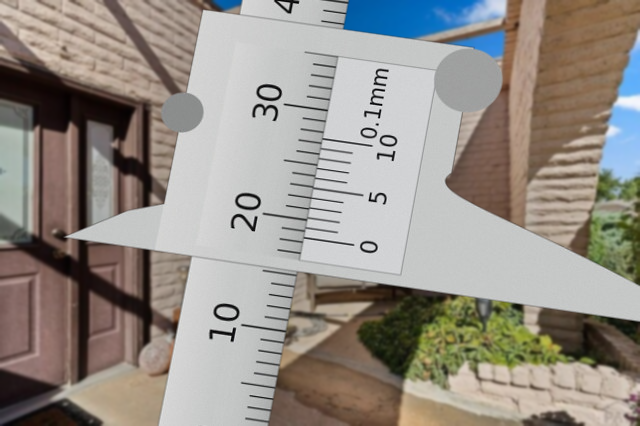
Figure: 18.4 mm
